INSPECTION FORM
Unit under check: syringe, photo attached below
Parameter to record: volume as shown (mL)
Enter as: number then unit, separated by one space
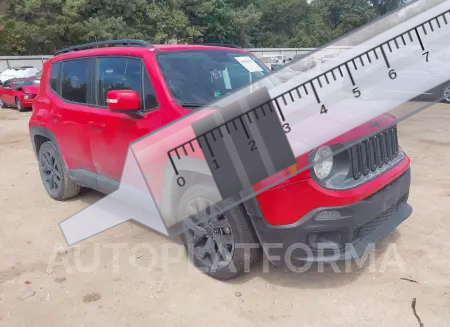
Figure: 0.8 mL
